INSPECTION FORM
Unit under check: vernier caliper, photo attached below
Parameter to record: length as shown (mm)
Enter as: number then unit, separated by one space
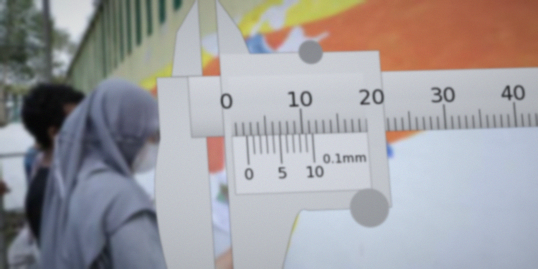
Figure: 2.4 mm
